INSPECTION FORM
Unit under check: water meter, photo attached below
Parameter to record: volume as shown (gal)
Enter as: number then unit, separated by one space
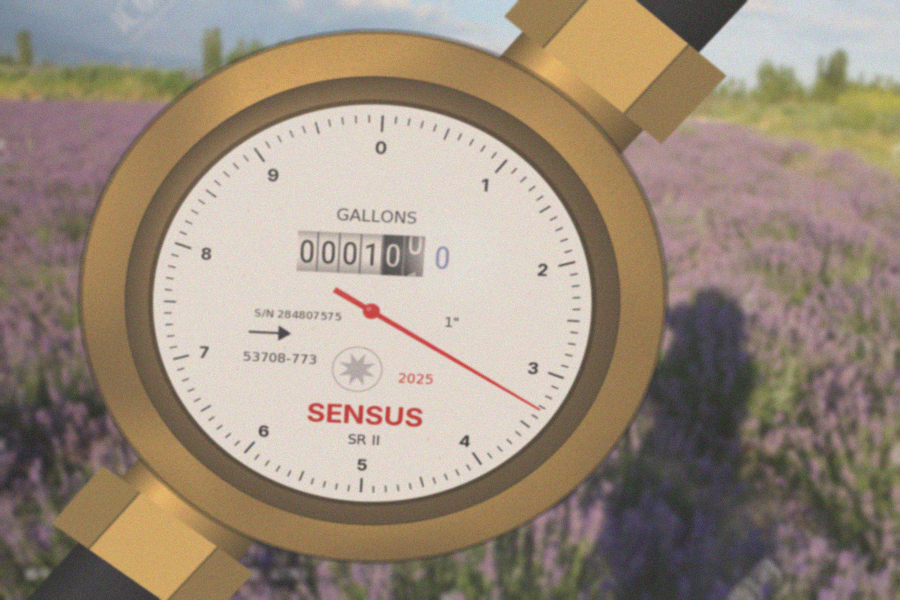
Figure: 1003.3 gal
